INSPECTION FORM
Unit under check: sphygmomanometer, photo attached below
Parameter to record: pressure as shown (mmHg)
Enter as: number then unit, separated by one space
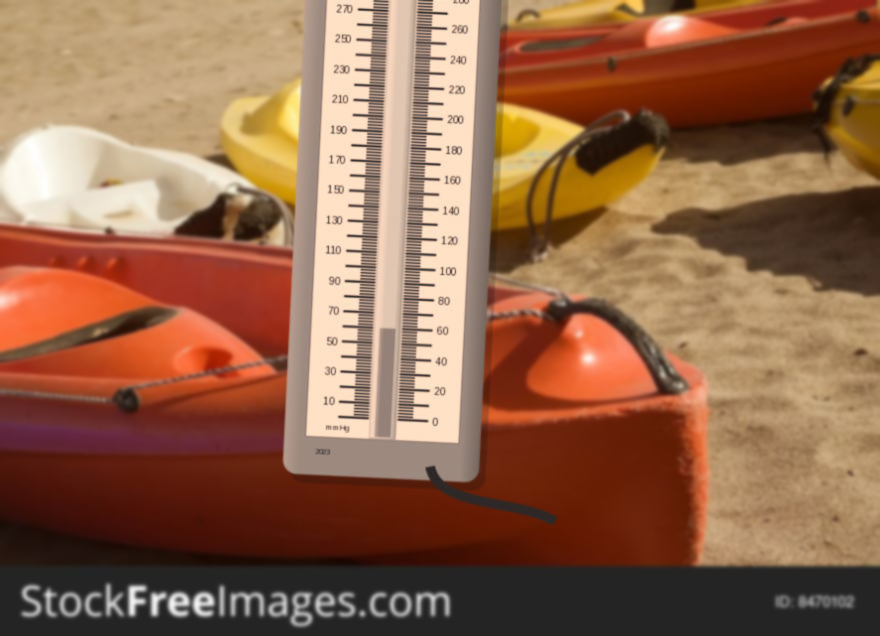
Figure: 60 mmHg
